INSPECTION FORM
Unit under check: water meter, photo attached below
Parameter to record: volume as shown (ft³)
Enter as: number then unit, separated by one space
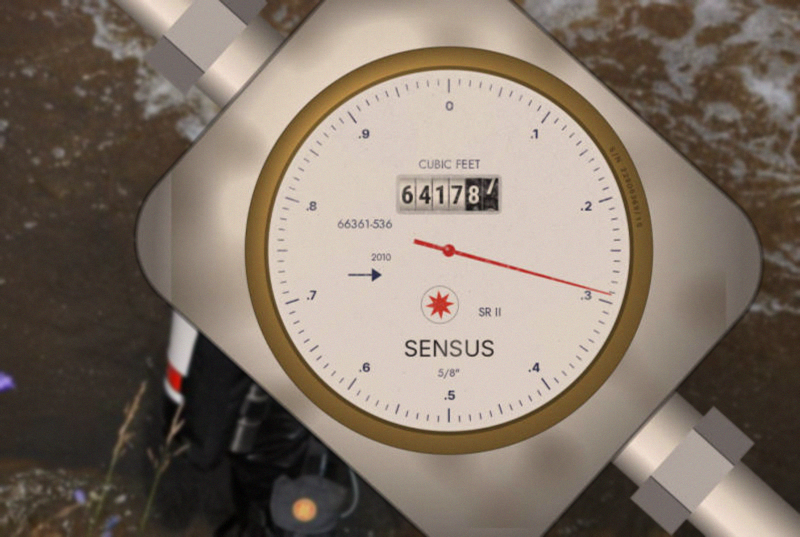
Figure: 641787.29 ft³
